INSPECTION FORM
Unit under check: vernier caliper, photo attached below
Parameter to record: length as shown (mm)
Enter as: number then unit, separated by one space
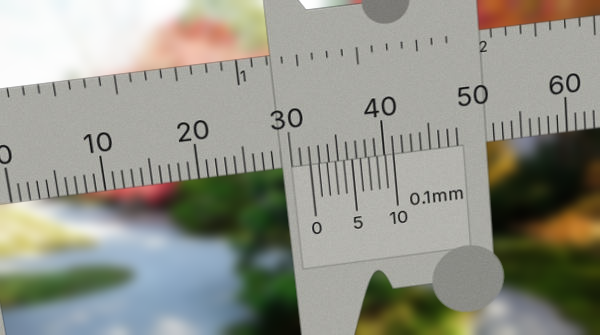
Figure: 32.0 mm
